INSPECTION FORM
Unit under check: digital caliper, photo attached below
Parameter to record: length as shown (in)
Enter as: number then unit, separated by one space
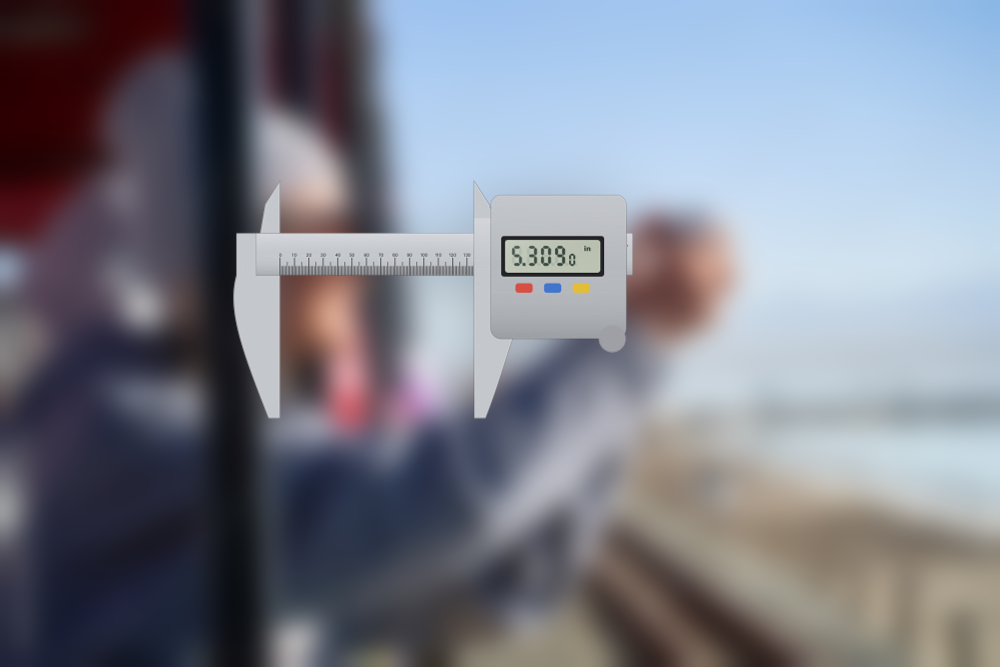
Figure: 5.3090 in
